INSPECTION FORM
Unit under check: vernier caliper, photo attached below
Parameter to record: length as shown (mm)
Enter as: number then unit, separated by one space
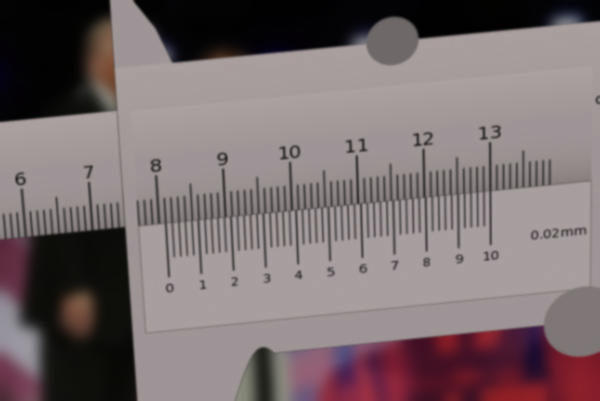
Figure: 81.0 mm
